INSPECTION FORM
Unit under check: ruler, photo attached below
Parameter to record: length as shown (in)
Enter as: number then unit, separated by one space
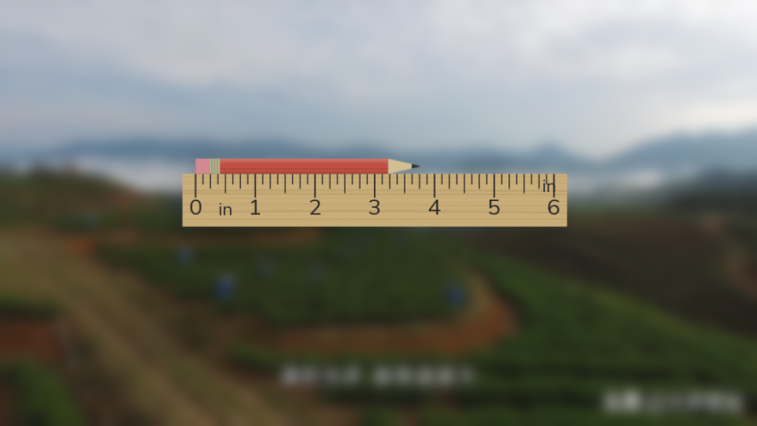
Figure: 3.75 in
